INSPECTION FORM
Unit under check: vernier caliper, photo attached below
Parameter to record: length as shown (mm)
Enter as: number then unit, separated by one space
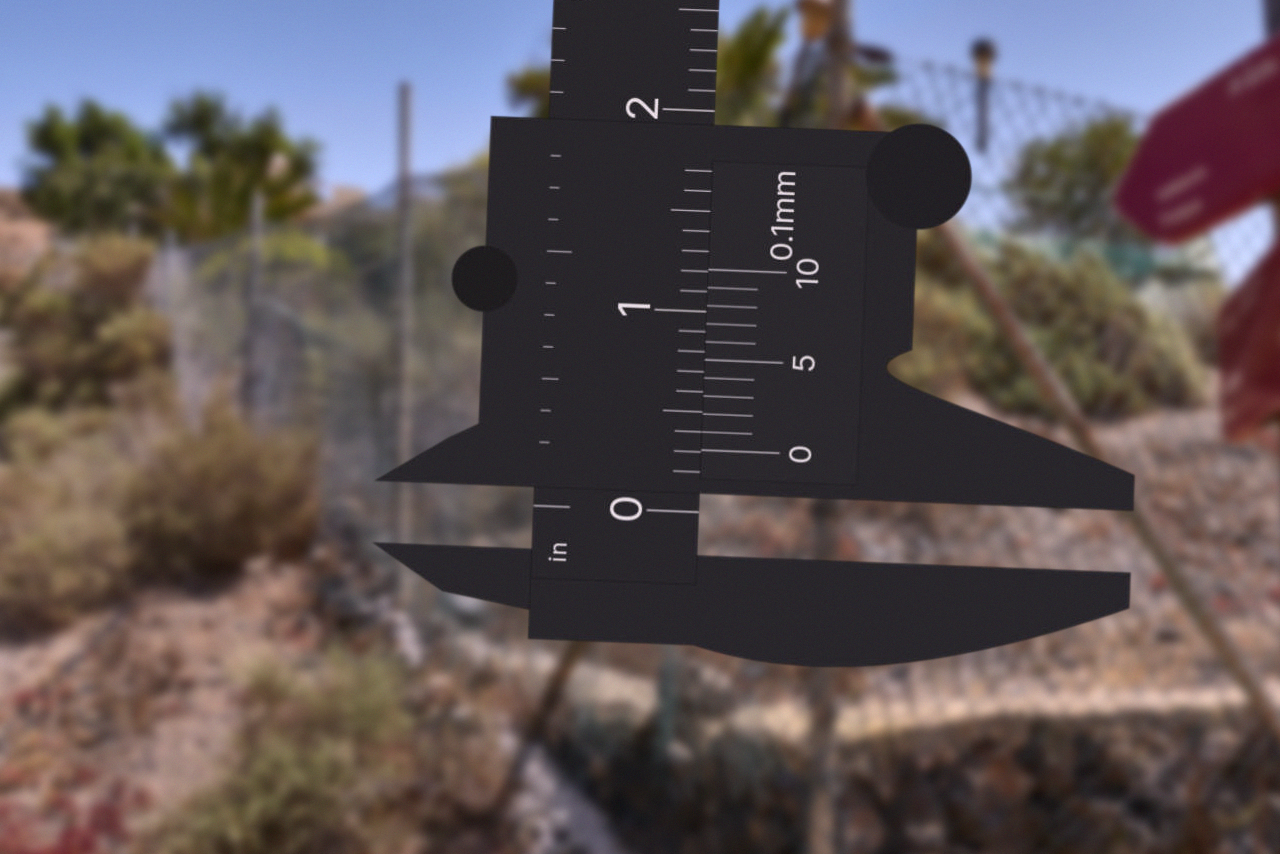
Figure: 3.1 mm
